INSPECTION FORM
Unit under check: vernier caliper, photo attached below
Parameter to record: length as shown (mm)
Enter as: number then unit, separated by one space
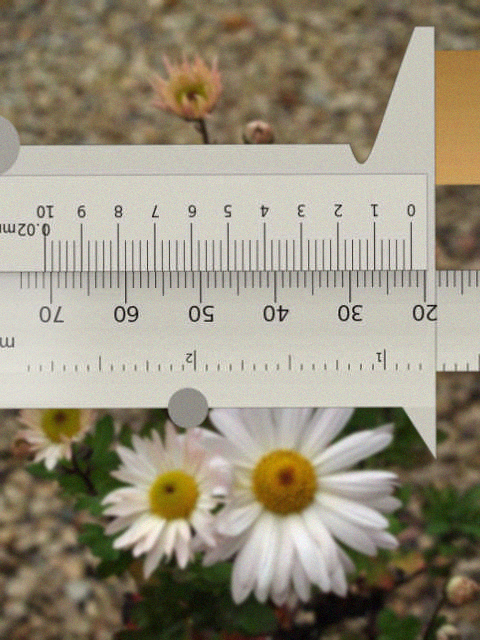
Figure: 21.8 mm
